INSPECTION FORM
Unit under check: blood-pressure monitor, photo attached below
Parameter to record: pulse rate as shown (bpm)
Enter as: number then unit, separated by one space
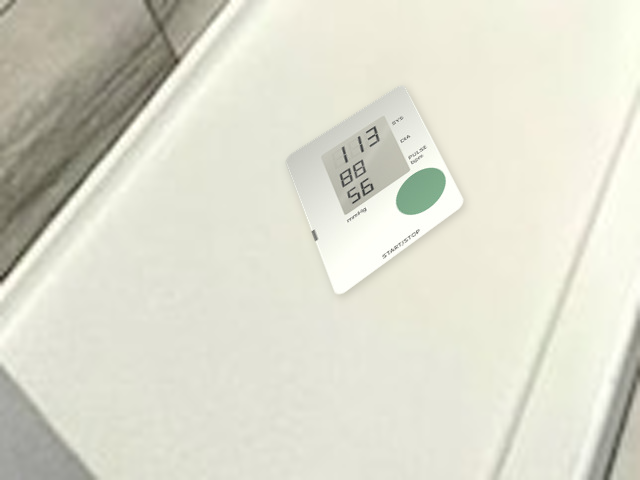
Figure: 56 bpm
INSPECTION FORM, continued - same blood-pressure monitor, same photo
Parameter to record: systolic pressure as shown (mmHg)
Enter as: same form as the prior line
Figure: 113 mmHg
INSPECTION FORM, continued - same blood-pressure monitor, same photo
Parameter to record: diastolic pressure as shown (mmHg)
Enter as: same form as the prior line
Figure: 88 mmHg
